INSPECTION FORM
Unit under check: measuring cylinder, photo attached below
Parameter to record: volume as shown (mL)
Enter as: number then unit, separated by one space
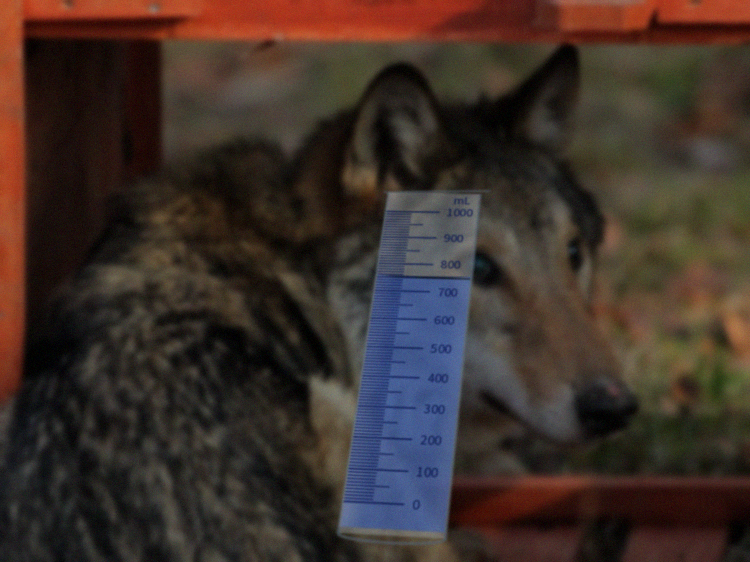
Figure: 750 mL
